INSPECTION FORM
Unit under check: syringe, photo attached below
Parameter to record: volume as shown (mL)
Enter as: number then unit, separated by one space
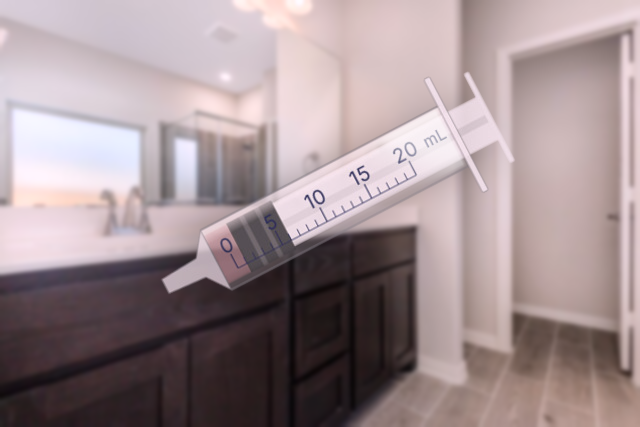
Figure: 1 mL
